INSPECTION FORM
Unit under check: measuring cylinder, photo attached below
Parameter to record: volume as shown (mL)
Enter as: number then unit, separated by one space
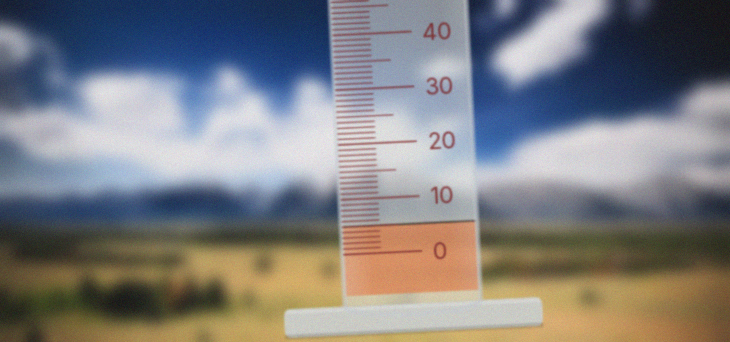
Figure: 5 mL
